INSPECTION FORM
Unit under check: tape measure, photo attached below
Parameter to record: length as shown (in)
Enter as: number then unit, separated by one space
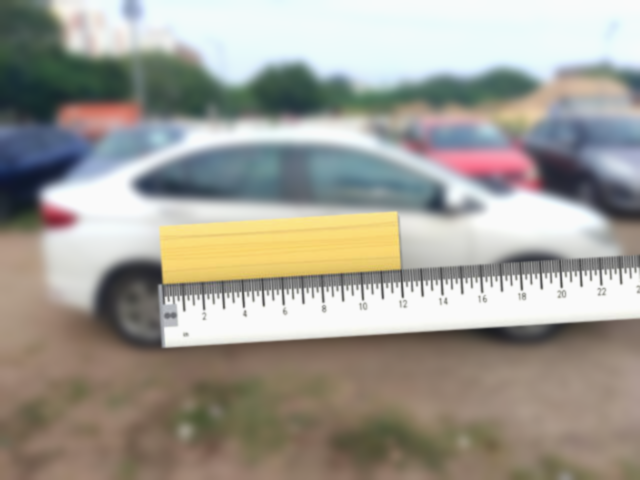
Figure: 12 in
